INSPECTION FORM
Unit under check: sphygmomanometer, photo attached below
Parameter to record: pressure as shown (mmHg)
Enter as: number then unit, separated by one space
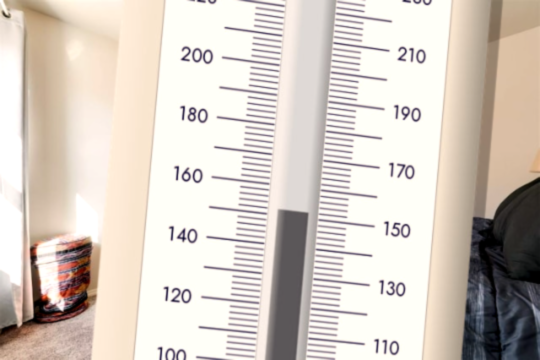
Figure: 152 mmHg
